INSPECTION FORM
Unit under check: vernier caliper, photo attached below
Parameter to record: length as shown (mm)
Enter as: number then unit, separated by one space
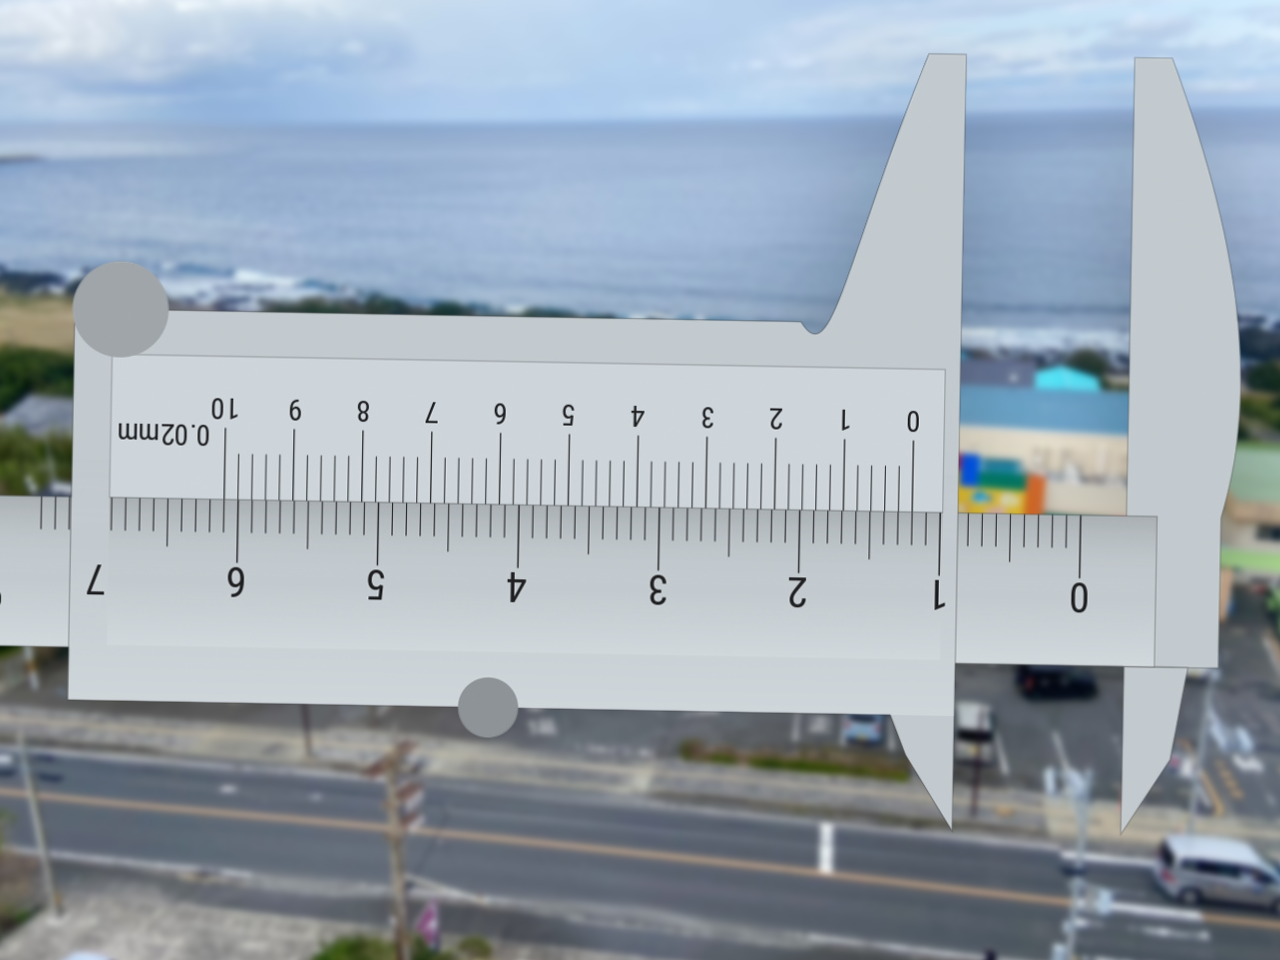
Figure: 12.0 mm
